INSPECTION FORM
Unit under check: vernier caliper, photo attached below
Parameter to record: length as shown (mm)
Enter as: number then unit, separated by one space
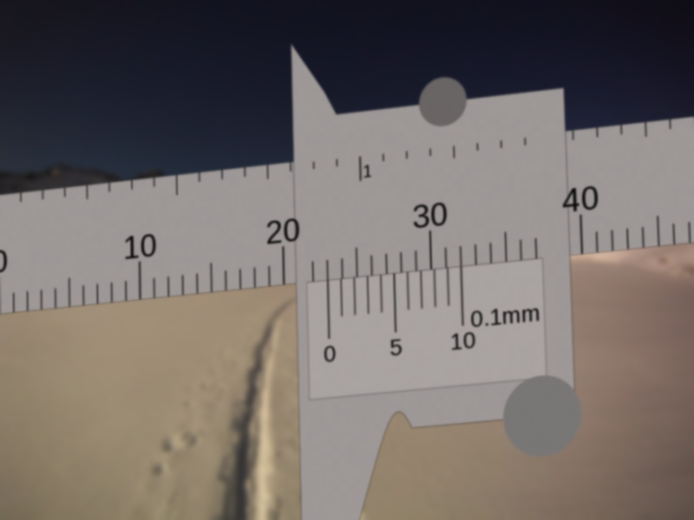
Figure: 23.0 mm
